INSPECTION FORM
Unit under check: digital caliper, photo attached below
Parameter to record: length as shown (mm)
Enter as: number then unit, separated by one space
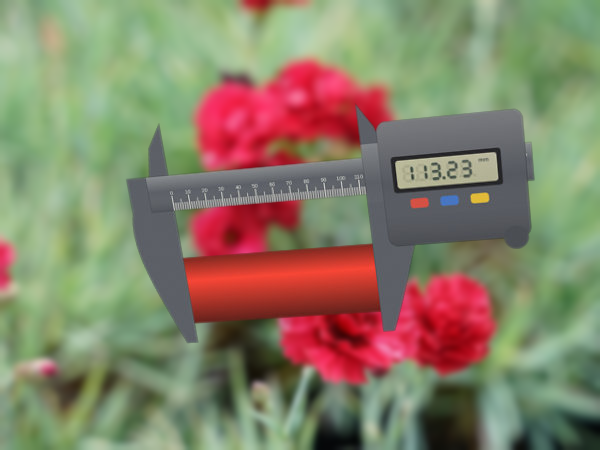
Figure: 113.23 mm
